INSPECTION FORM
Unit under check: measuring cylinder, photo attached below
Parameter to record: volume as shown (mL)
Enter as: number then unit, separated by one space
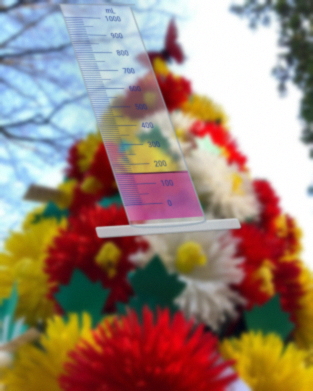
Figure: 150 mL
